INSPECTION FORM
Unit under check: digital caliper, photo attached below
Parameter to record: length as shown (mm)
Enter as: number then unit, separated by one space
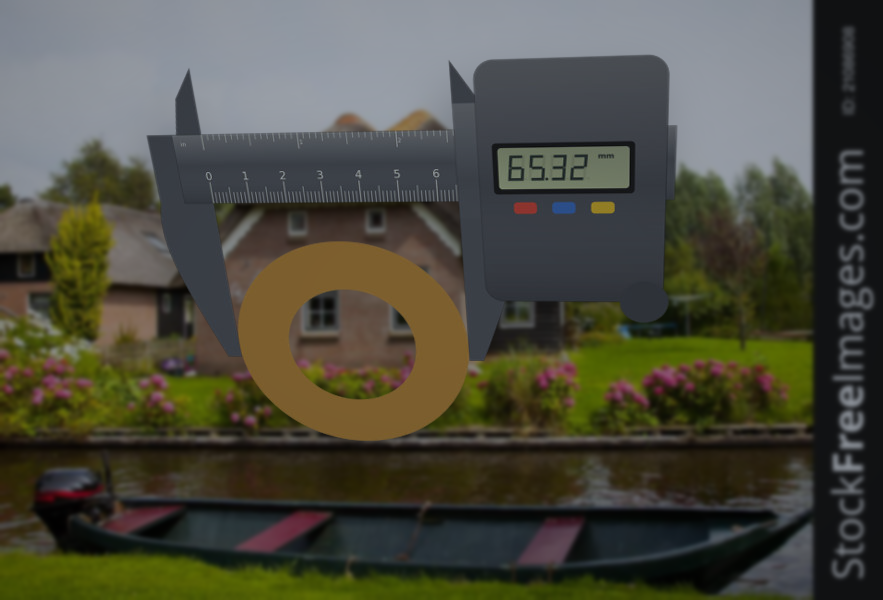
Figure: 65.32 mm
